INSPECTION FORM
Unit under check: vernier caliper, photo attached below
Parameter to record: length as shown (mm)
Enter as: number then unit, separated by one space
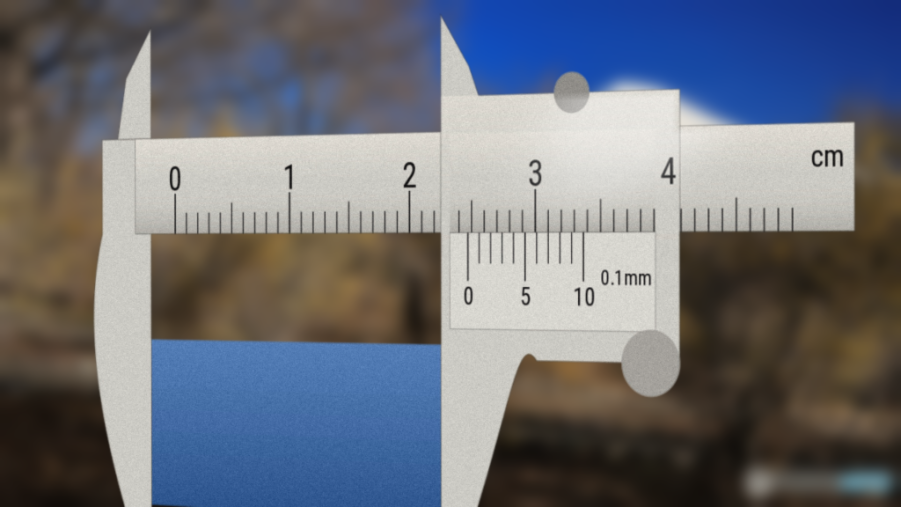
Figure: 24.7 mm
